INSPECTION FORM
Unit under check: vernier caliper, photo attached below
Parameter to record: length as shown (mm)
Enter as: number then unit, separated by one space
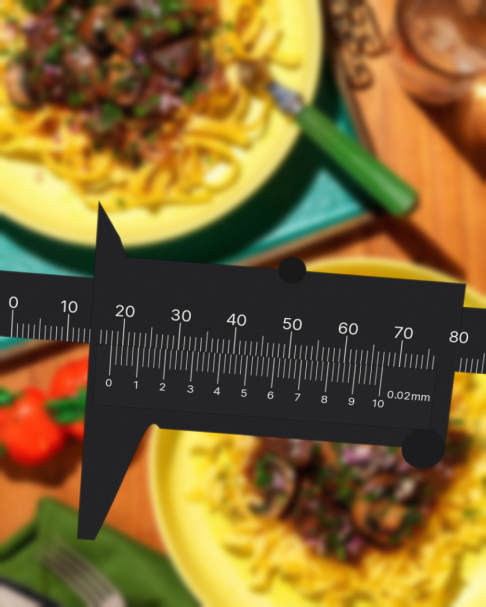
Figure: 18.0 mm
